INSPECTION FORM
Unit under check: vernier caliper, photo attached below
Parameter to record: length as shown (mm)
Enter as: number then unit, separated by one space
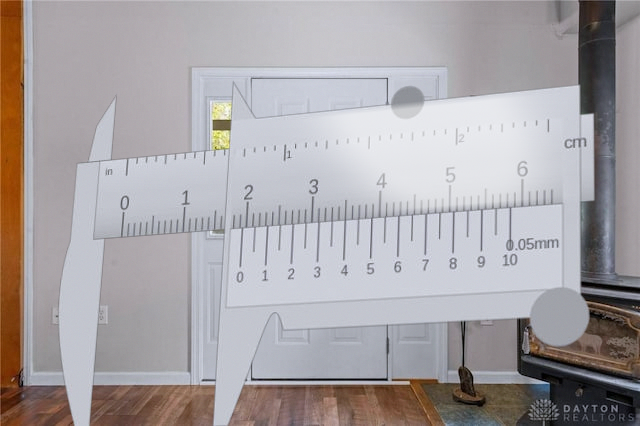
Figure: 19.4 mm
